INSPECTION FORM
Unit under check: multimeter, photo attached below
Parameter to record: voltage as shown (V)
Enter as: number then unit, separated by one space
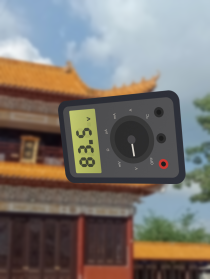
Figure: 83.5 V
